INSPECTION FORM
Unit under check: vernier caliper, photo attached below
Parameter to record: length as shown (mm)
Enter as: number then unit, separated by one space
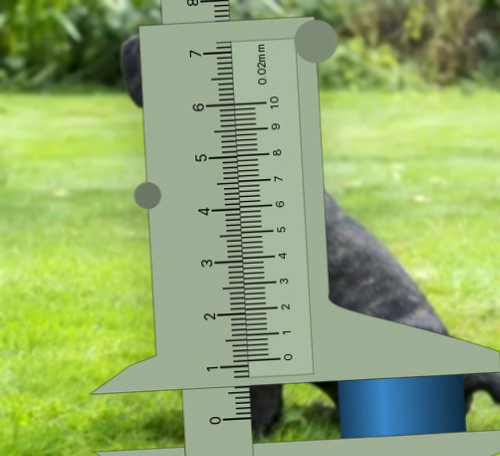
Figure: 11.0 mm
